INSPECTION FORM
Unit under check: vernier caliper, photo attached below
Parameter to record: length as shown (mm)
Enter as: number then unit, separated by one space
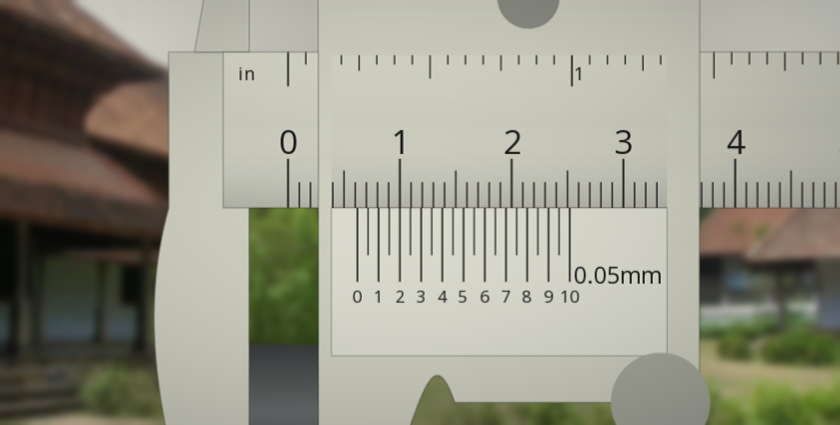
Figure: 6.2 mm
